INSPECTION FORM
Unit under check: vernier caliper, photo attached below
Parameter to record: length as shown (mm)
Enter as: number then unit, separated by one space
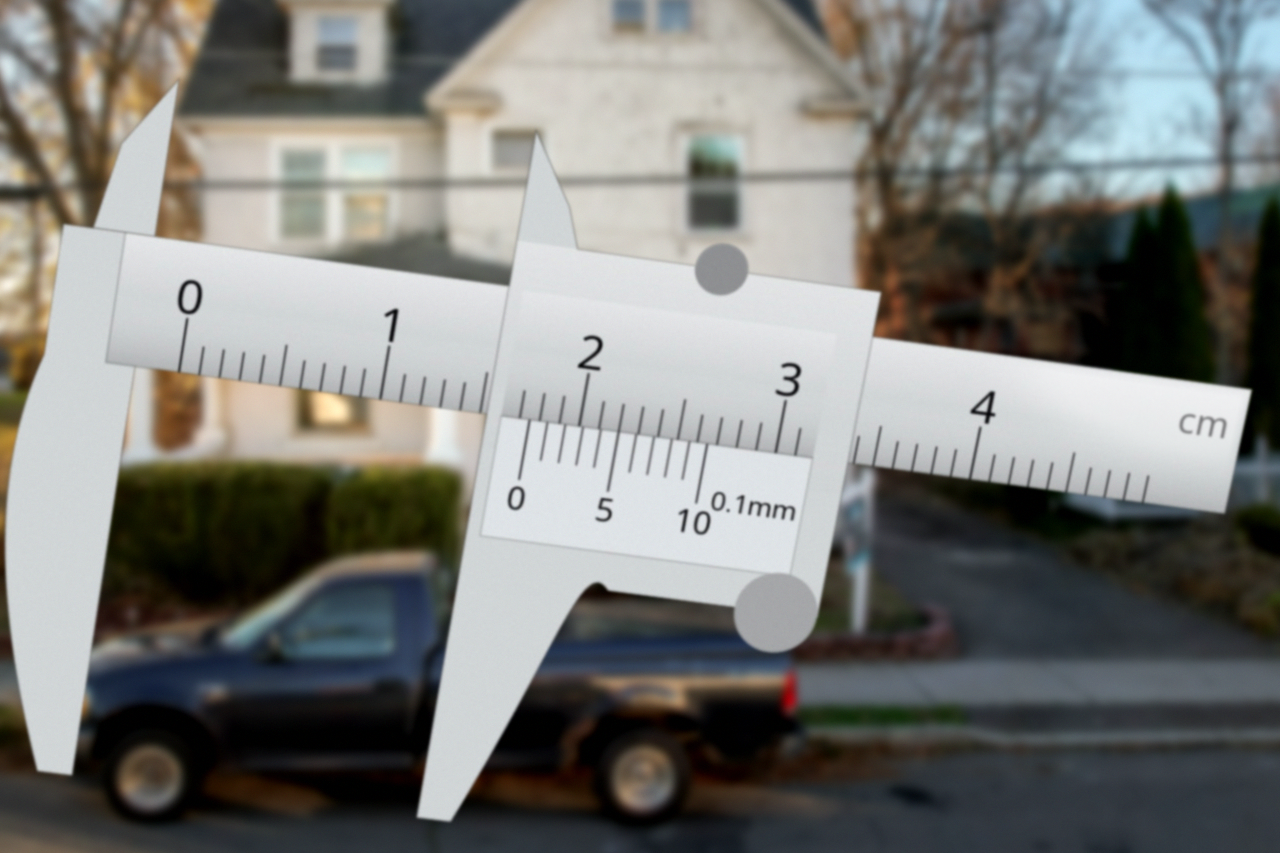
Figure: 17.5 mm
